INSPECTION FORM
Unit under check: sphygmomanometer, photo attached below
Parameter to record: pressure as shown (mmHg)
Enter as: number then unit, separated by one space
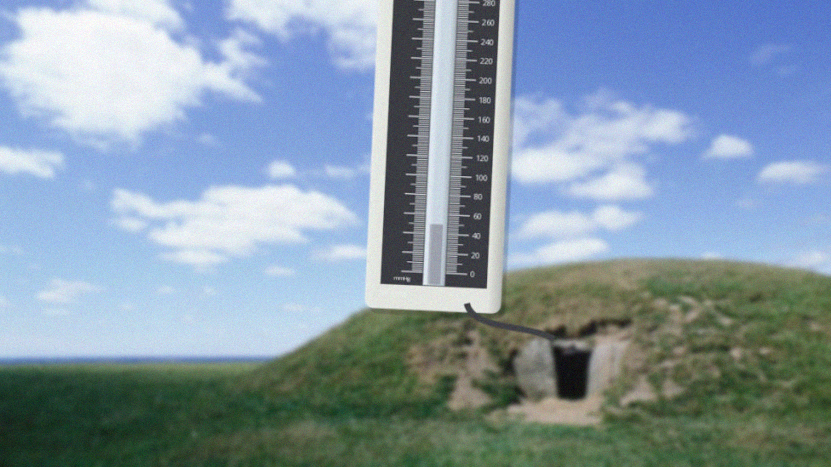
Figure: 50 mmHg
